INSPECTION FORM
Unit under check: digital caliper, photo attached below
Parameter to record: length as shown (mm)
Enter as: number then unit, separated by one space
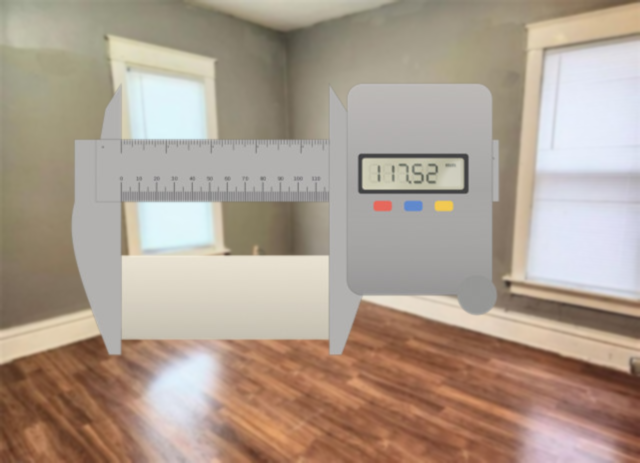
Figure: 117.52 mm
